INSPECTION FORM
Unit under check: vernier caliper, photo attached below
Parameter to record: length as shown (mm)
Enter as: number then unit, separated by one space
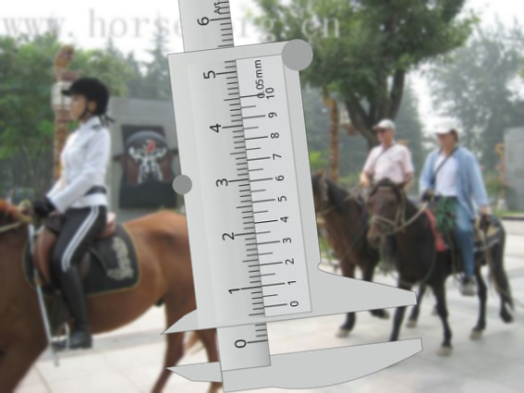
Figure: 6.2 mm
